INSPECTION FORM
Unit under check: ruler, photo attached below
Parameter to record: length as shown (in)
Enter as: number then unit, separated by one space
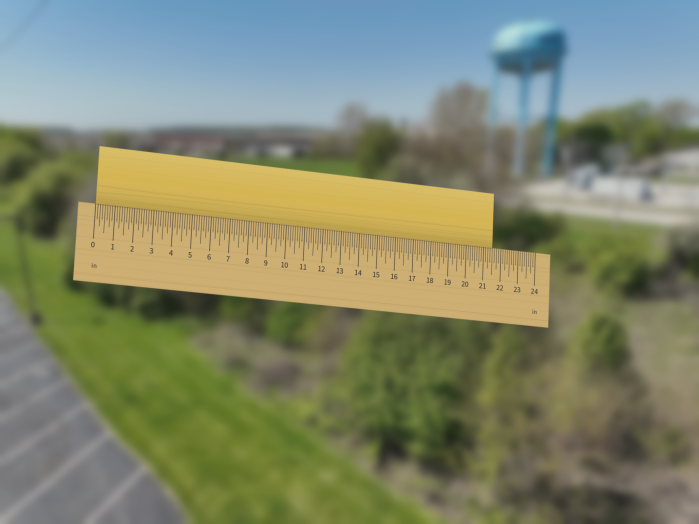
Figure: 21.5 in
